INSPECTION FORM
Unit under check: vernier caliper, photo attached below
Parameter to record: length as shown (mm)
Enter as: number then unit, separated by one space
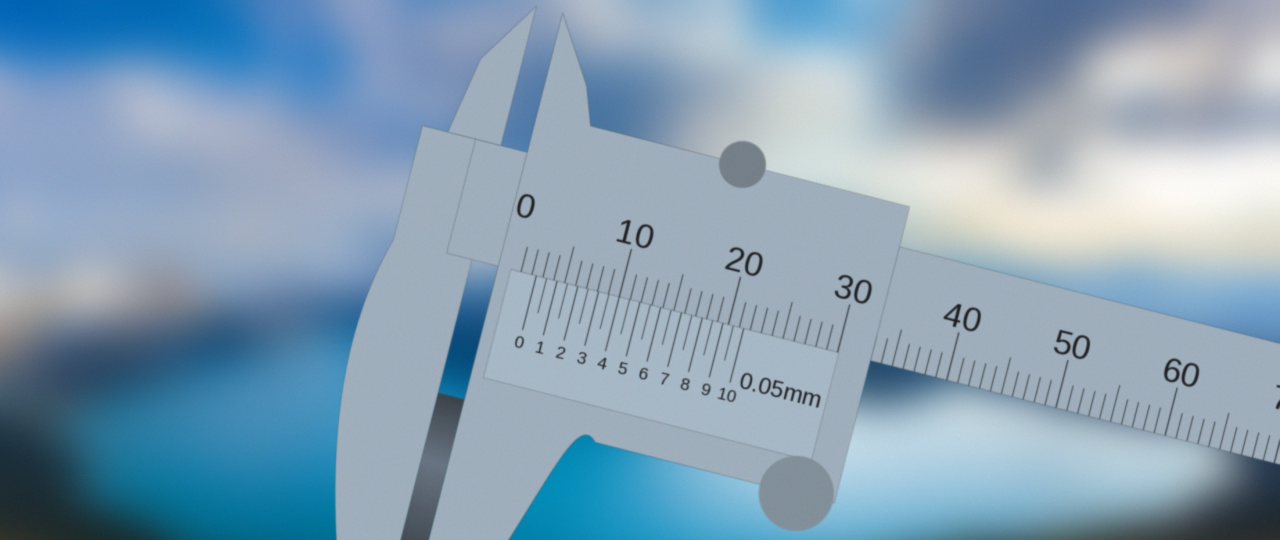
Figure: 2.4 mm
